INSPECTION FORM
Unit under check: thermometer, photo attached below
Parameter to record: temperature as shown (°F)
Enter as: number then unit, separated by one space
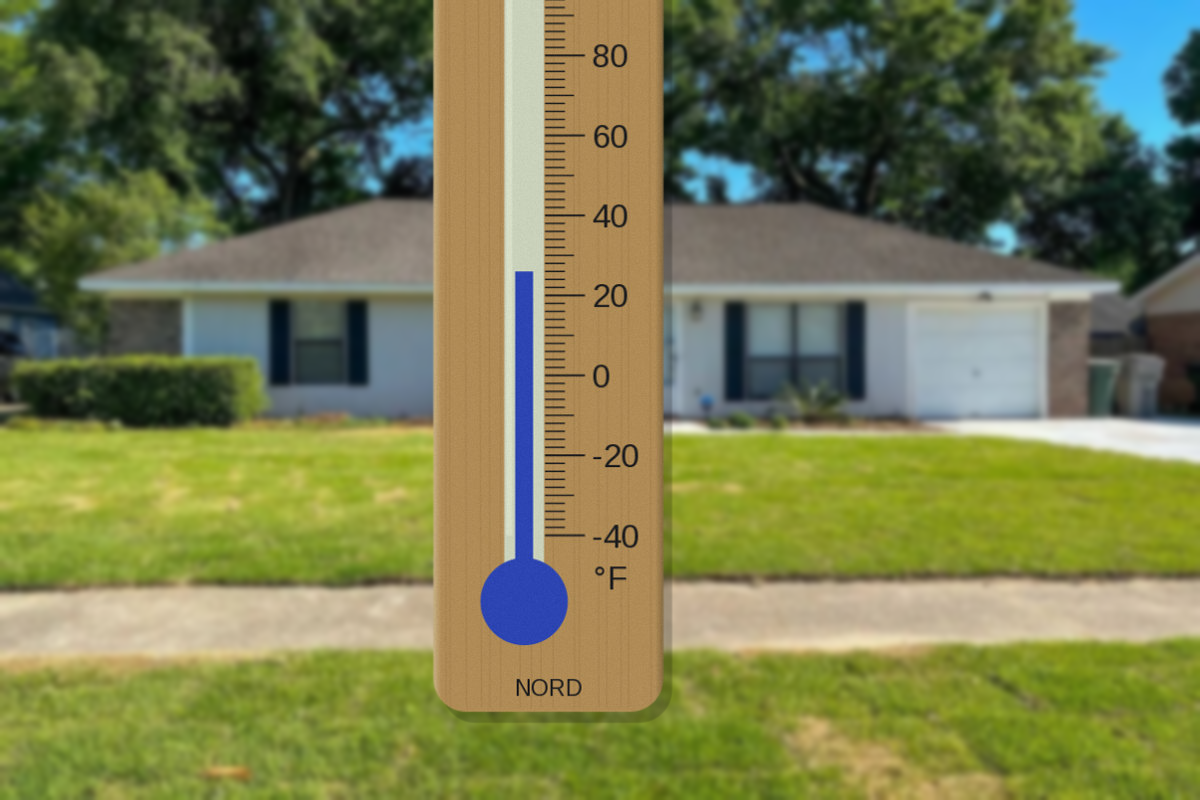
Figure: 26 °F
